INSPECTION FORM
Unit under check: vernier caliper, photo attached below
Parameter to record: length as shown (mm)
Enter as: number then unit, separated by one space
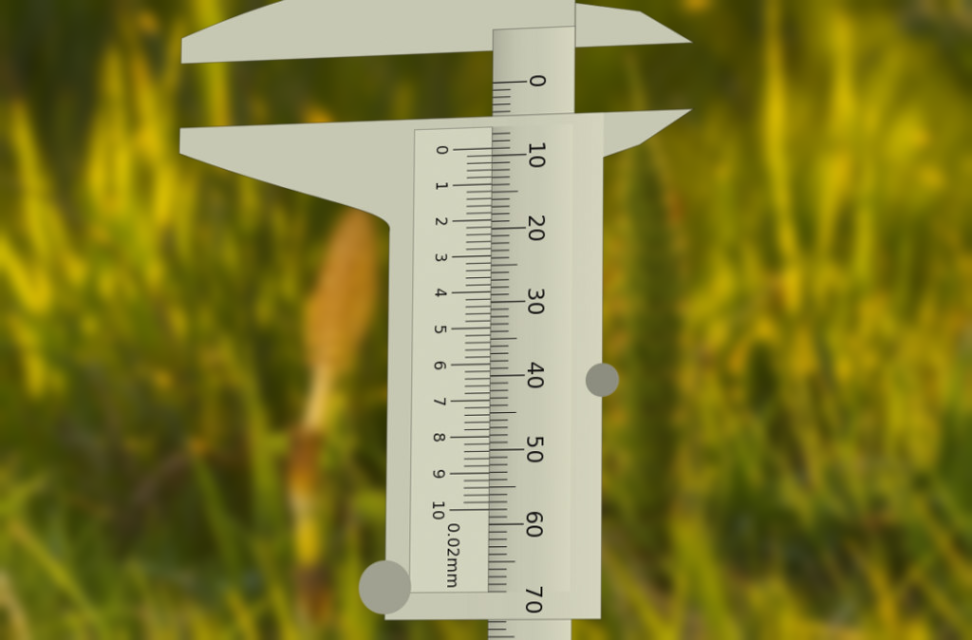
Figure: 9.0 mm
